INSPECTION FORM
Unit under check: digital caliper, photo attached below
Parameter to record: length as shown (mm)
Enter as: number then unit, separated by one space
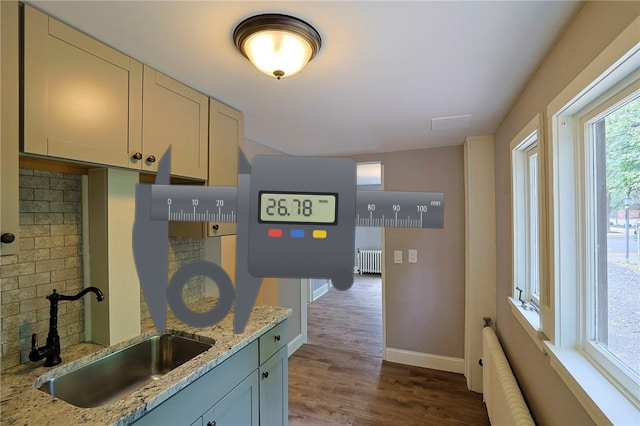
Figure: 26.78 mm
